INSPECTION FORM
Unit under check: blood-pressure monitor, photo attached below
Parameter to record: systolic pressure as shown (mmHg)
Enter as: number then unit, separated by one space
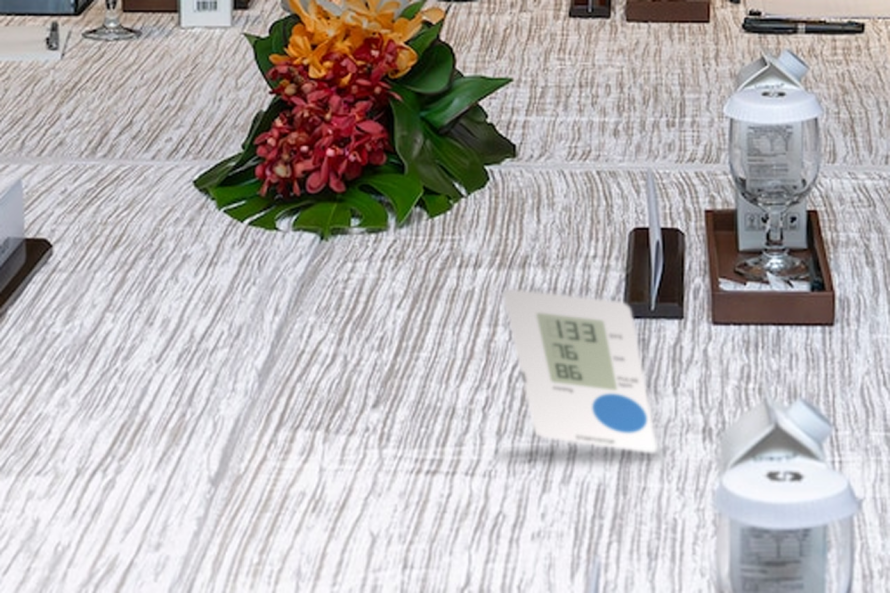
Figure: 133 mmHg
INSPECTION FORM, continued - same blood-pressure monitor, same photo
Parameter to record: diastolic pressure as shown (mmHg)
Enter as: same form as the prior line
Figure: 76 mmHg
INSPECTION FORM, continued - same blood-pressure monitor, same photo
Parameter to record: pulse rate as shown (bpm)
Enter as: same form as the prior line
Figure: 86 bpm
